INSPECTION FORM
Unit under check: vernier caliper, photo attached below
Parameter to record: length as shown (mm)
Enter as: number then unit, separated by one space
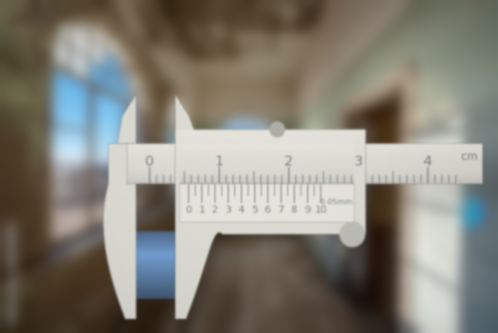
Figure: 5.6 mm
